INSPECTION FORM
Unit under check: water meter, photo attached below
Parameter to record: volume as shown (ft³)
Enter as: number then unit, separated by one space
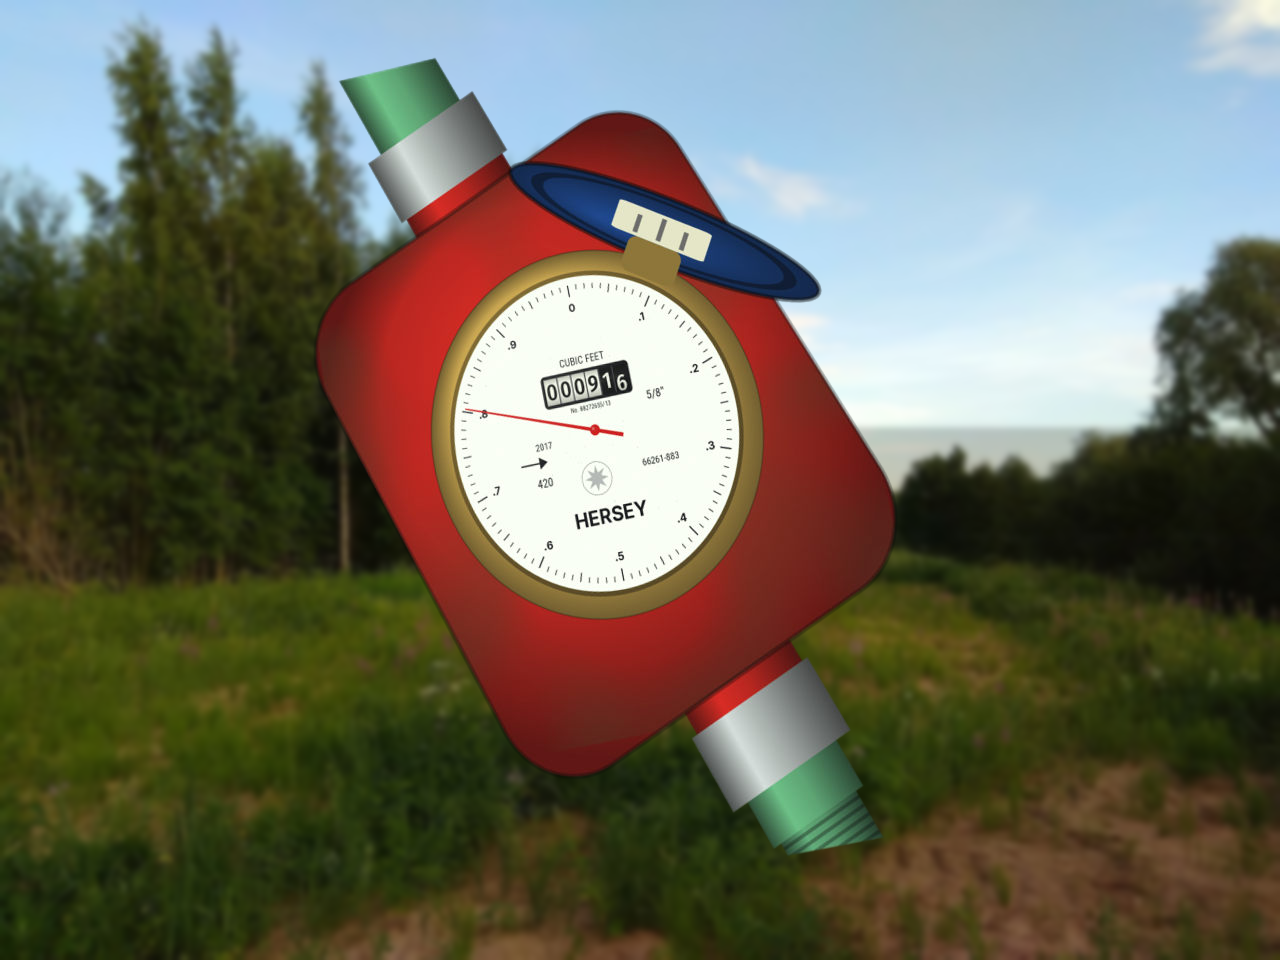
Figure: 915.80 ft³
